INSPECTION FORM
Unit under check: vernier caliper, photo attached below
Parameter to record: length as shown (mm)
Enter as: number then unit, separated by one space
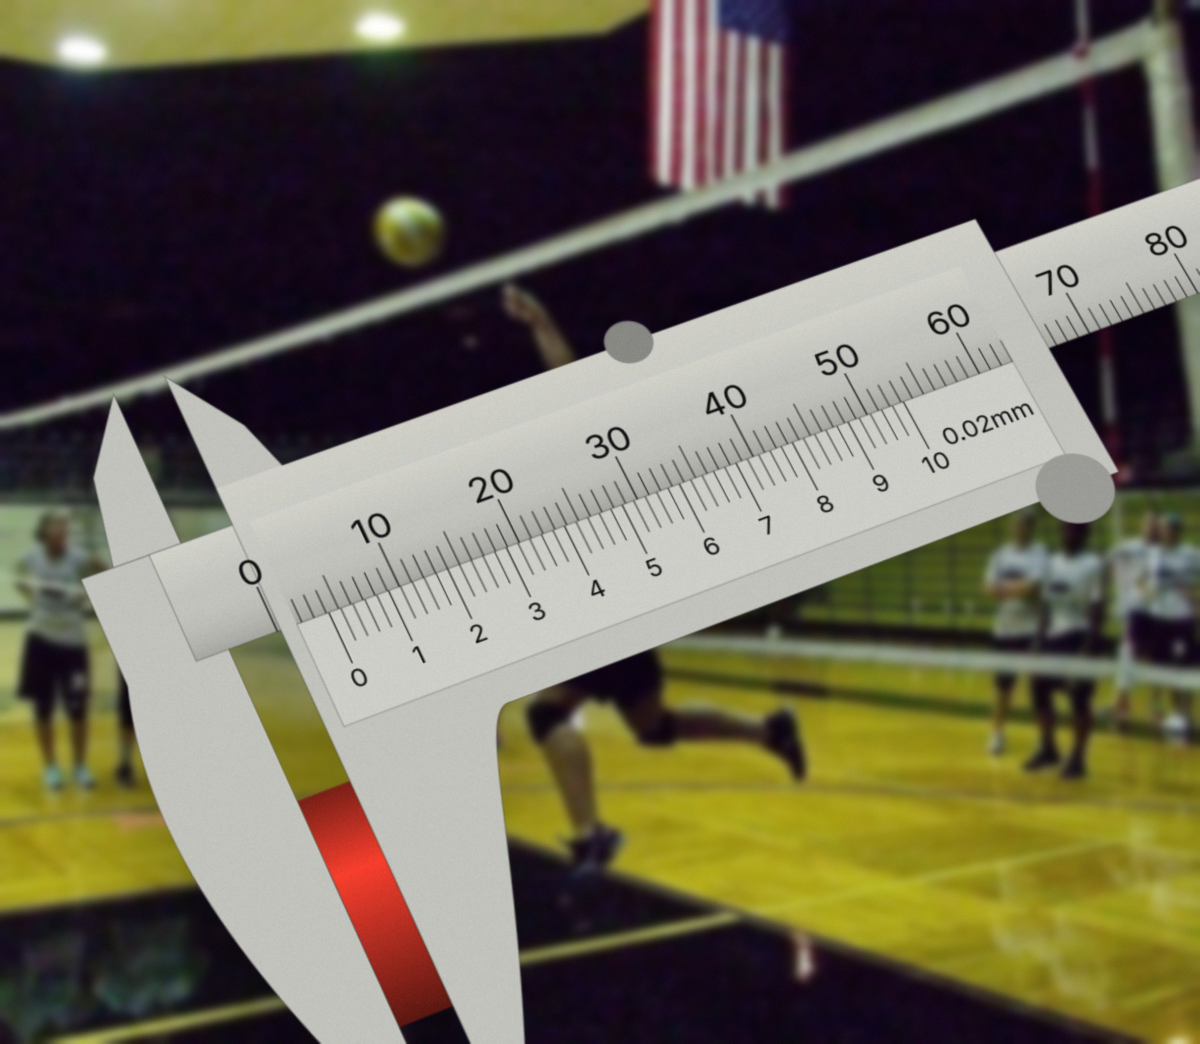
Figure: 4.2 mm
